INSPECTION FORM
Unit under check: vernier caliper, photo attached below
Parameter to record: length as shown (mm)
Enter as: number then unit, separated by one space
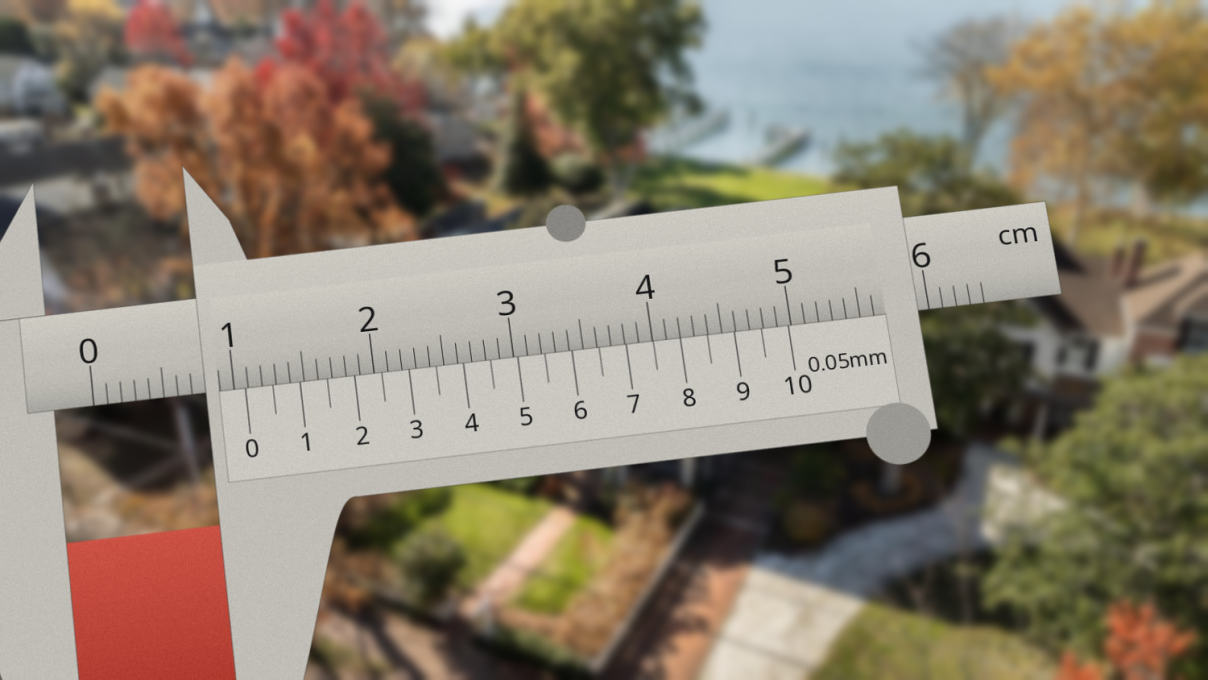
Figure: 10.8 mm
